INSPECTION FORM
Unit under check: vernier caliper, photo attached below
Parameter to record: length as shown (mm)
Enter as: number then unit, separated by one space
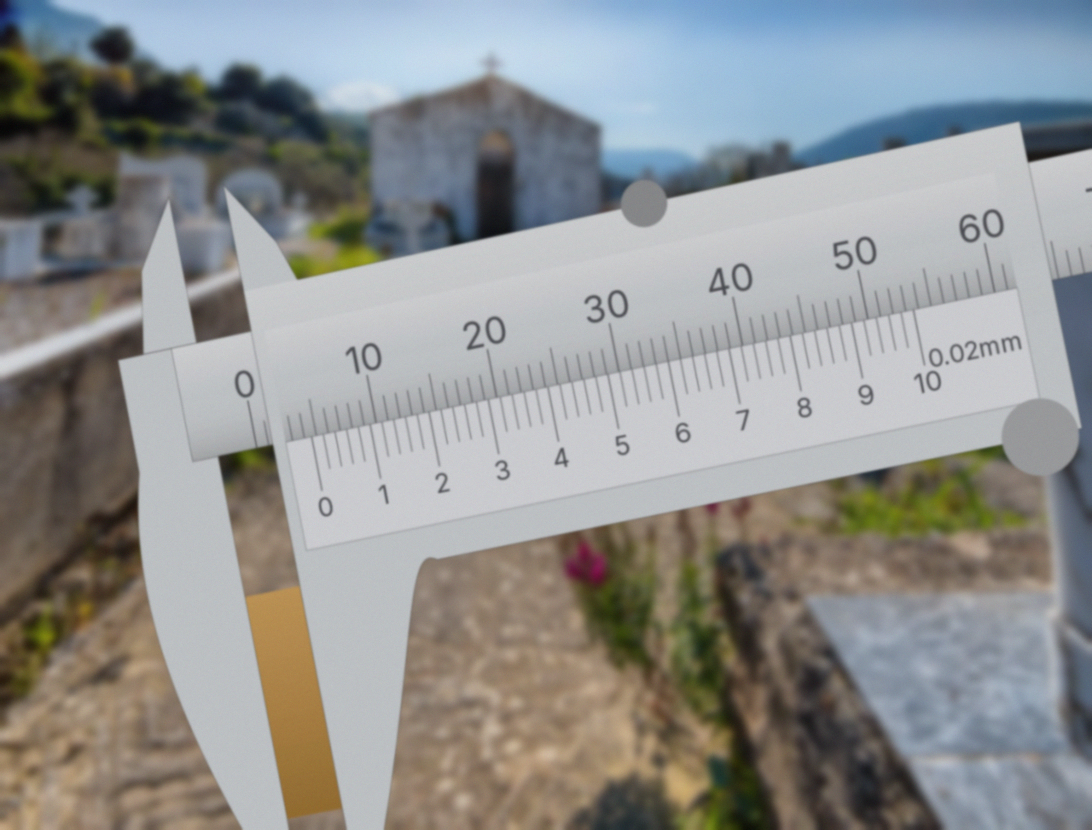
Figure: 4.6 mm
